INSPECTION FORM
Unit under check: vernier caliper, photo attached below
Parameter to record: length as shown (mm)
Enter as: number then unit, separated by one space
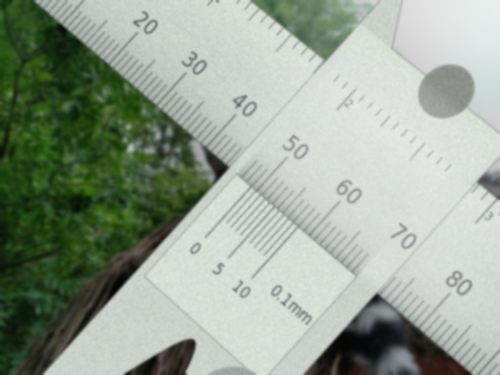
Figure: 49.0 mm
